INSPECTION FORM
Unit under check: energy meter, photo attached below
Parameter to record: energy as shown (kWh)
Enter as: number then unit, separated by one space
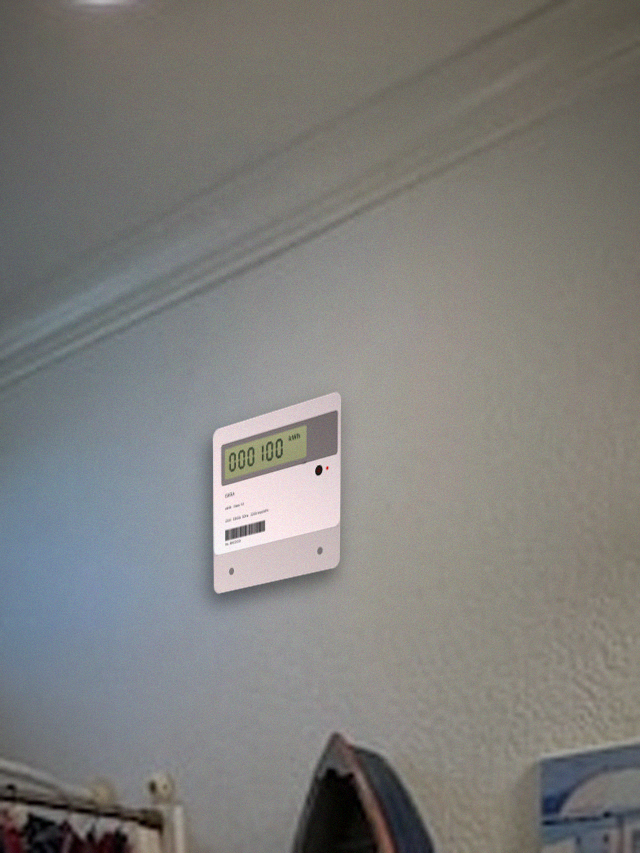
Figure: 100 kWh
